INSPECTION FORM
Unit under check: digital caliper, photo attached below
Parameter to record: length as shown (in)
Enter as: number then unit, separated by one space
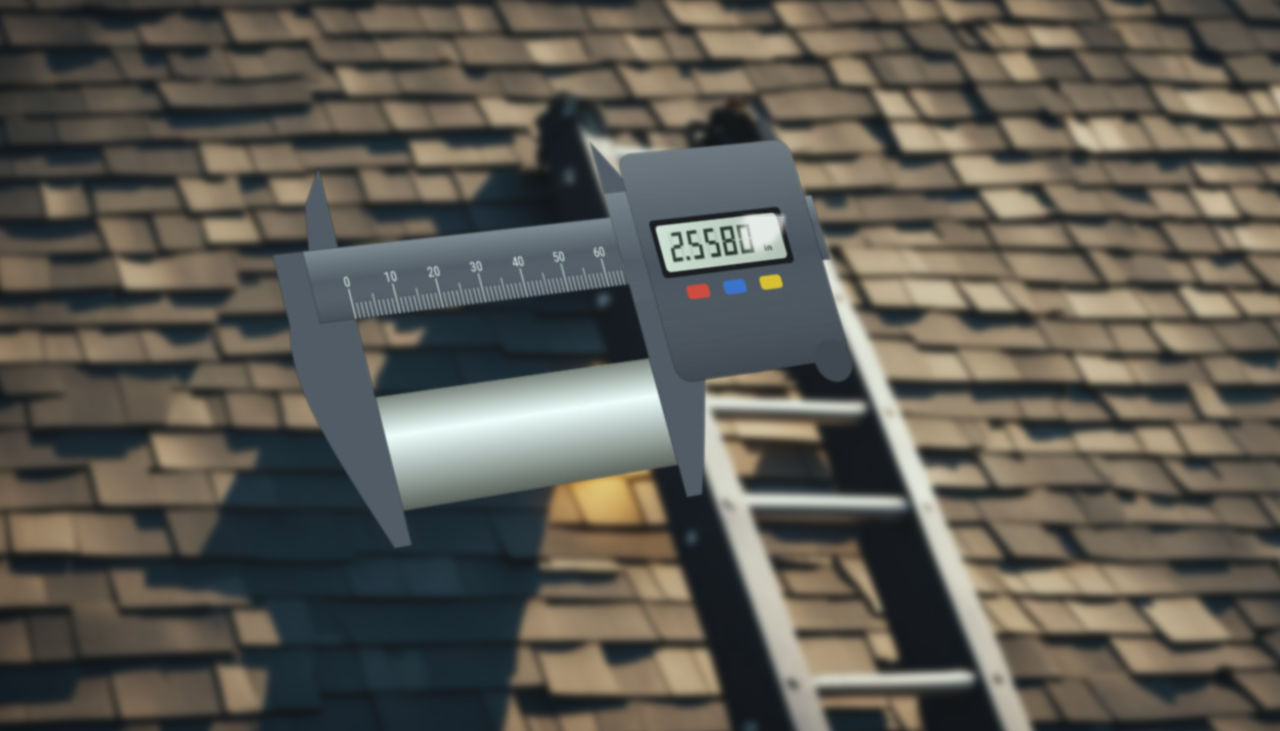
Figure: 2.5580 in
